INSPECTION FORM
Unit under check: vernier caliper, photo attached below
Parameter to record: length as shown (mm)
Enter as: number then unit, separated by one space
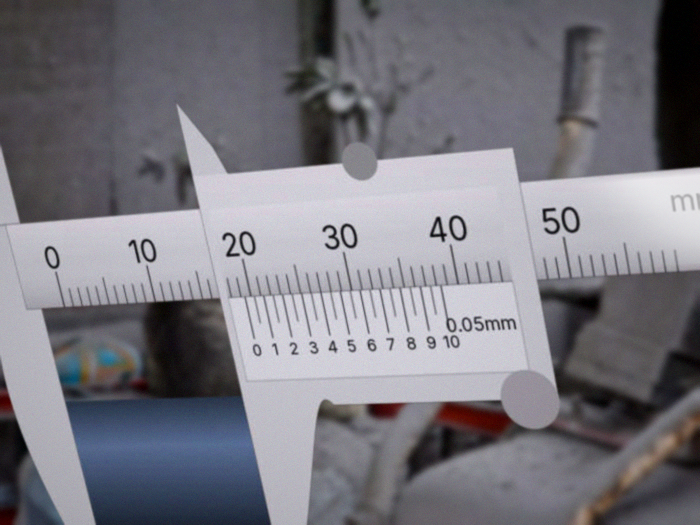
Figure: 19.4 mm
